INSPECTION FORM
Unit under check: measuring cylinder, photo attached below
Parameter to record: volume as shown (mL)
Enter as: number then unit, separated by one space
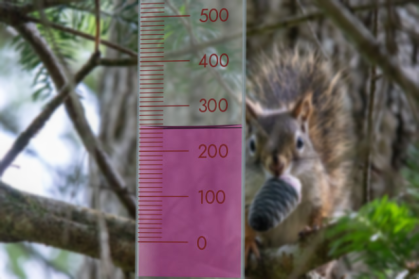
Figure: 250 mL
